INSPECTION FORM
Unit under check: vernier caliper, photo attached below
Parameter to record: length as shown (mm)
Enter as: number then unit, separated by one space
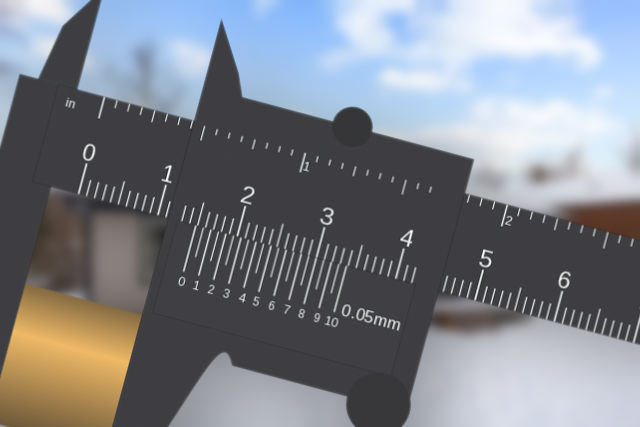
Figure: 14.8 mm
